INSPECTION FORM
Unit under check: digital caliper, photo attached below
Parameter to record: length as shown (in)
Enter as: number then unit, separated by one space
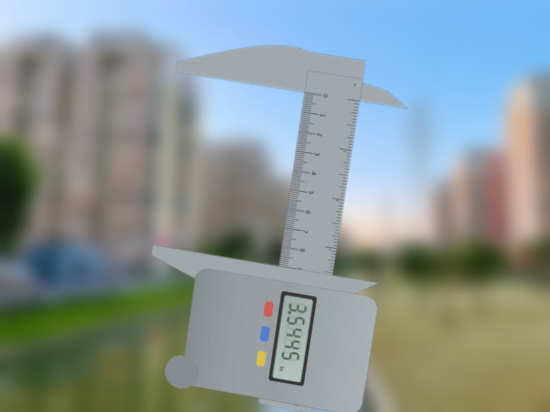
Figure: 3.5445 in
